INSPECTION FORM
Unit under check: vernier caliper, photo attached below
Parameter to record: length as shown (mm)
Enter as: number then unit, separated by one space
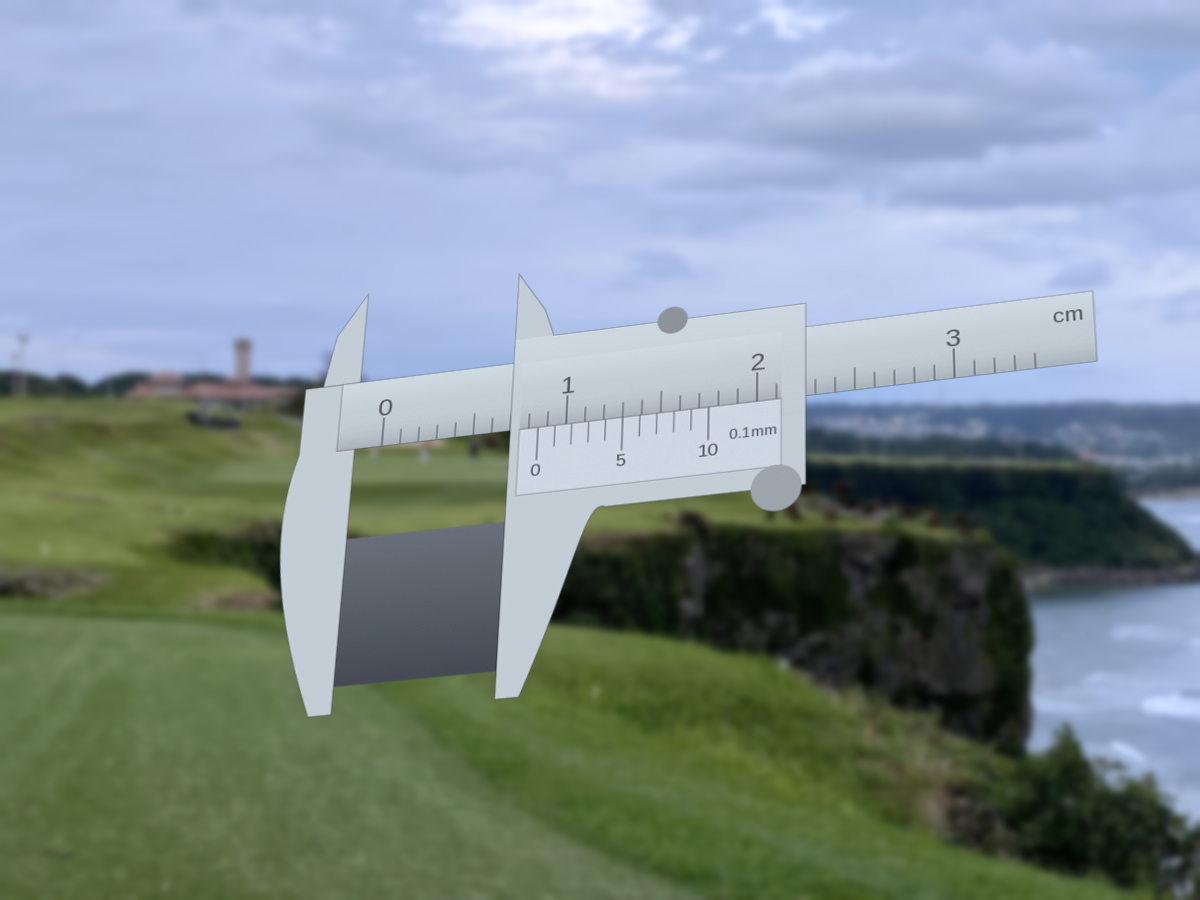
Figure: 8.5 mm
